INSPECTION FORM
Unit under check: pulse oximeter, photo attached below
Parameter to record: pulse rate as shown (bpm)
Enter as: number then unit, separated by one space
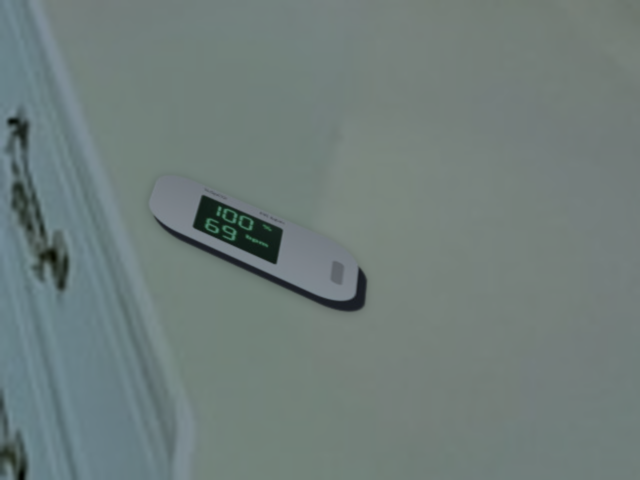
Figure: 69 bpm
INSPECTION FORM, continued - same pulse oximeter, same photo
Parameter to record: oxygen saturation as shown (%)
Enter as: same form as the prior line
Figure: 100 %
